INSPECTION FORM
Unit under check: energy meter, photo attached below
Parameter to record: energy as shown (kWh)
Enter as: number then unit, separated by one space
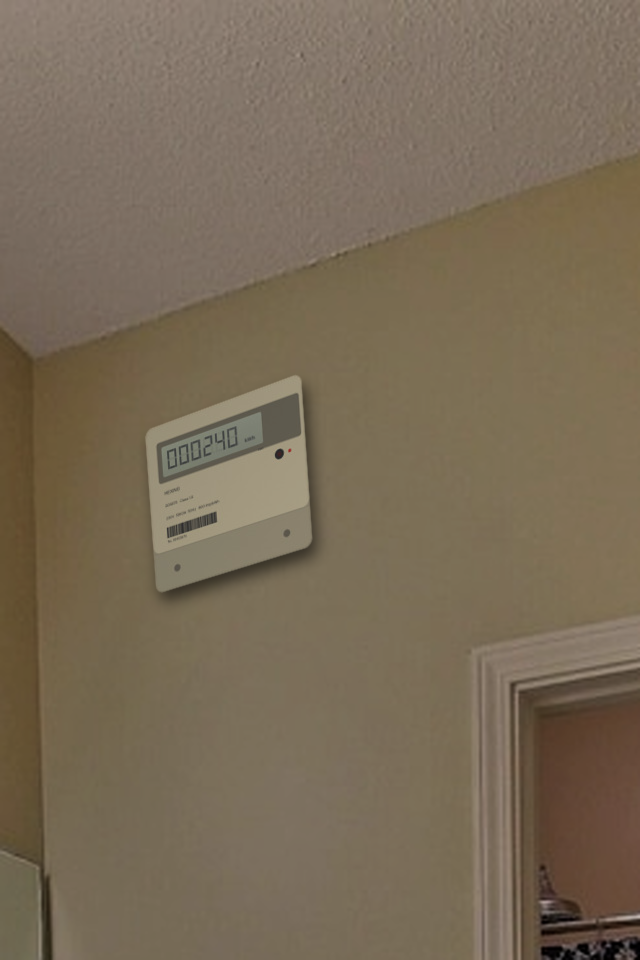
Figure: 240 kWh
